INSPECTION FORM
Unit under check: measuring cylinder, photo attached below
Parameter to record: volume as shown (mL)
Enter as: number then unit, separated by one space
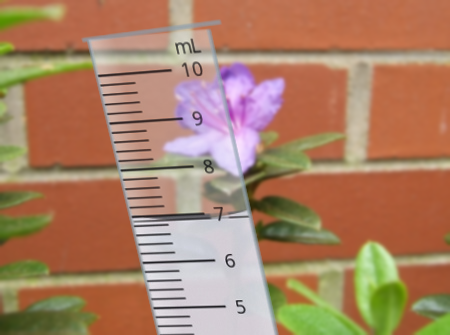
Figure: 6.9 mL
